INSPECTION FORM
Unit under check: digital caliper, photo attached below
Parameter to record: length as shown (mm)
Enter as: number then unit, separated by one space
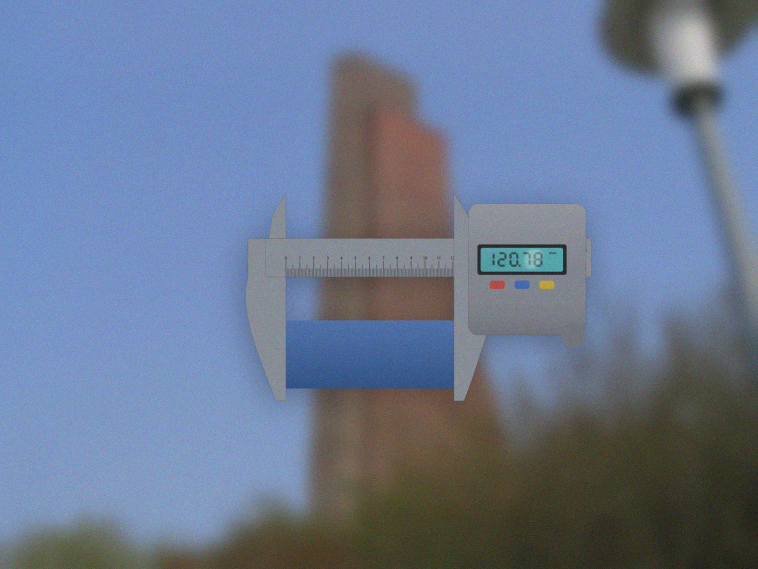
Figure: 120.78 mm
